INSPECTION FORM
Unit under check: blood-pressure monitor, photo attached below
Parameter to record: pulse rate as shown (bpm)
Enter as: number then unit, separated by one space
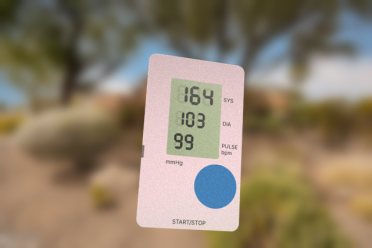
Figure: 99 bpm
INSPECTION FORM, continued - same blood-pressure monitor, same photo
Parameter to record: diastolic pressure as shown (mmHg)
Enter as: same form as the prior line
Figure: 103 mmHg
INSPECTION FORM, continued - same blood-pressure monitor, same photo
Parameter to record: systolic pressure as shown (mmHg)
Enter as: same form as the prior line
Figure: 164 mmHg
